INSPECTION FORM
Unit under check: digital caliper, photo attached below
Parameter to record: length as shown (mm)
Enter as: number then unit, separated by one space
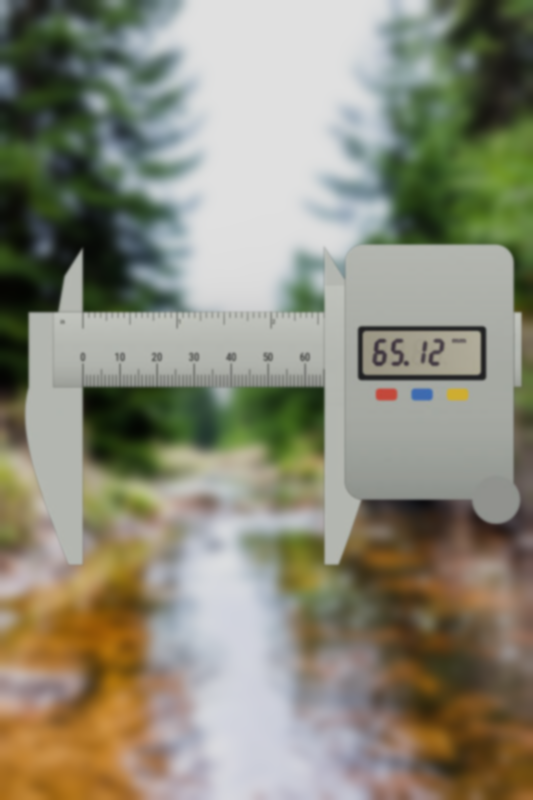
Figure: 65.12 mm
